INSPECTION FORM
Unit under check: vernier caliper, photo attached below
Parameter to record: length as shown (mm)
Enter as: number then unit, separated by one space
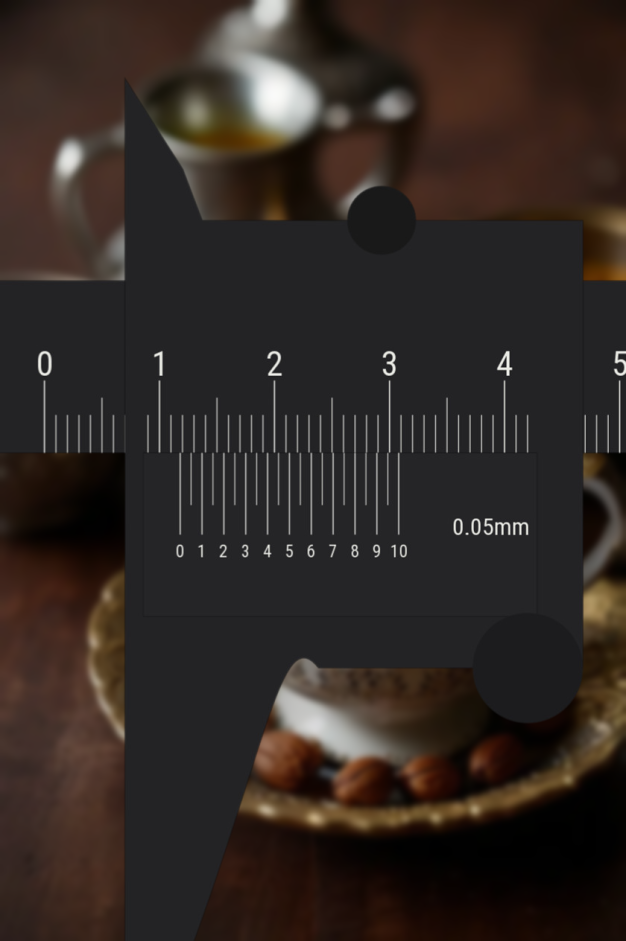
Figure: 11.8 mm
